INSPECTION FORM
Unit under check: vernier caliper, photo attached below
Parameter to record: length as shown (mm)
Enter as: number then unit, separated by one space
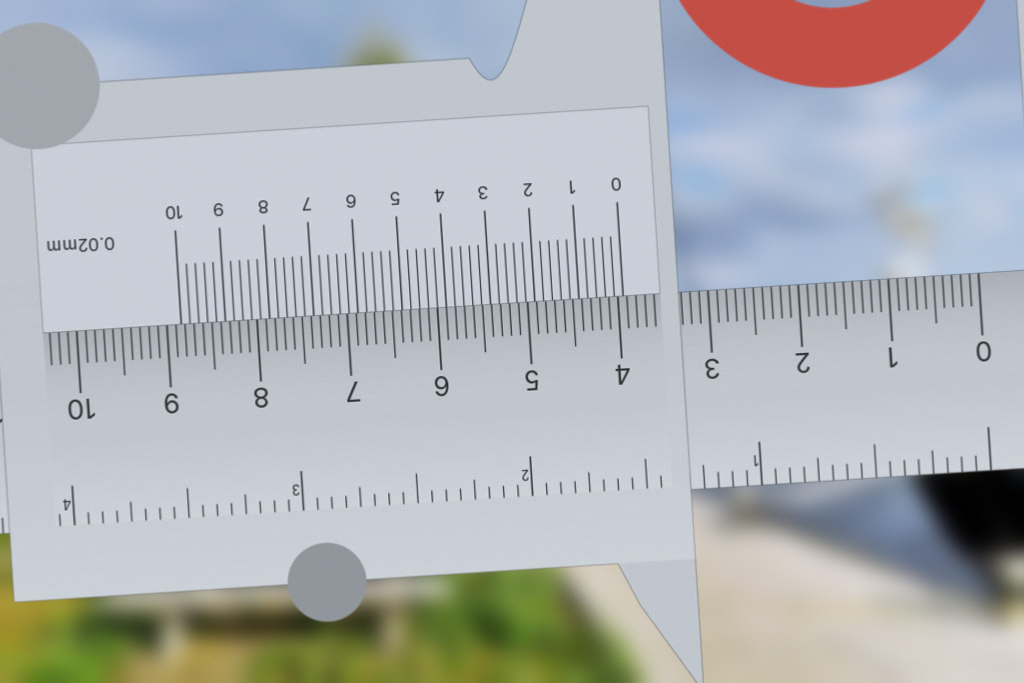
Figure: 39.4 mm
